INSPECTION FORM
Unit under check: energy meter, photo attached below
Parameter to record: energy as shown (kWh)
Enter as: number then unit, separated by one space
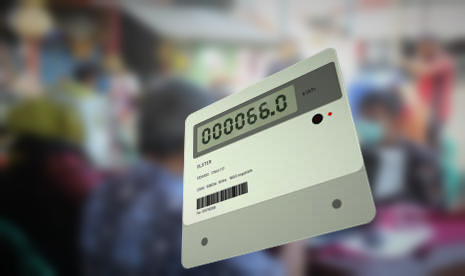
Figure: 66.0 kWh
